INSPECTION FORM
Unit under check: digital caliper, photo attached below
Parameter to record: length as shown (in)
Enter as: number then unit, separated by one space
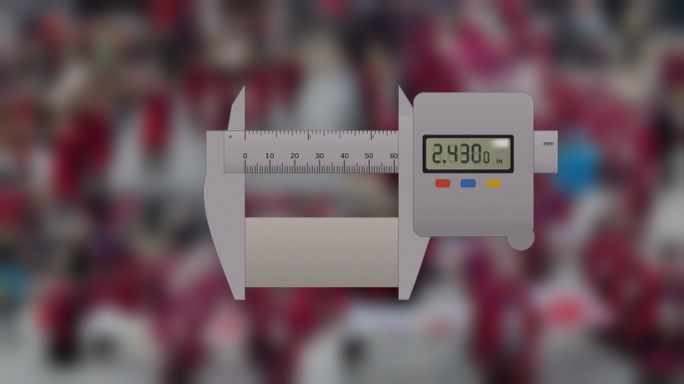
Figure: 2.4300 in
